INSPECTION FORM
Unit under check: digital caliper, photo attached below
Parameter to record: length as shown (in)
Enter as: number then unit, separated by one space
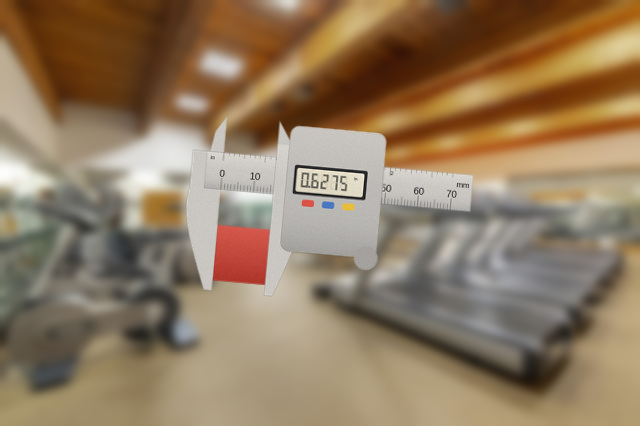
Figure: 0.6275 in
